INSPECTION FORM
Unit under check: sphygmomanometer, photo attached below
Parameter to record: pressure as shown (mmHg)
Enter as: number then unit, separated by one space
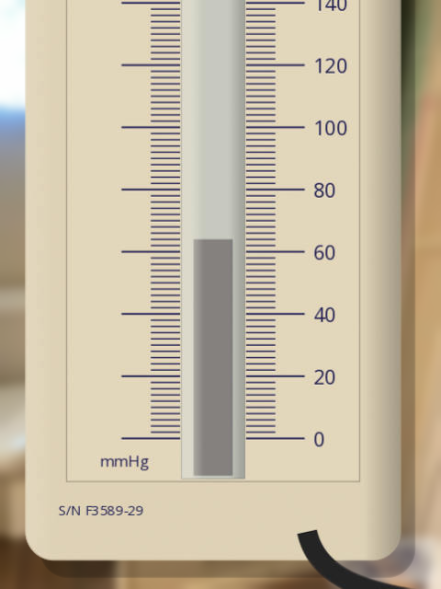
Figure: 64 mmHg
